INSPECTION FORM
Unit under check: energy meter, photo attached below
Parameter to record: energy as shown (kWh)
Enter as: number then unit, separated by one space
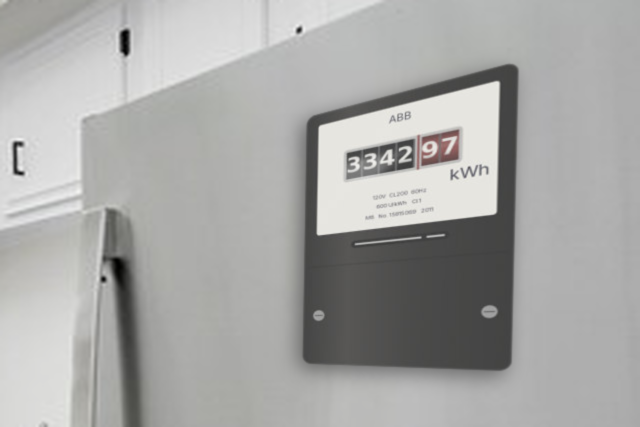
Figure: 3342.97 kWh
